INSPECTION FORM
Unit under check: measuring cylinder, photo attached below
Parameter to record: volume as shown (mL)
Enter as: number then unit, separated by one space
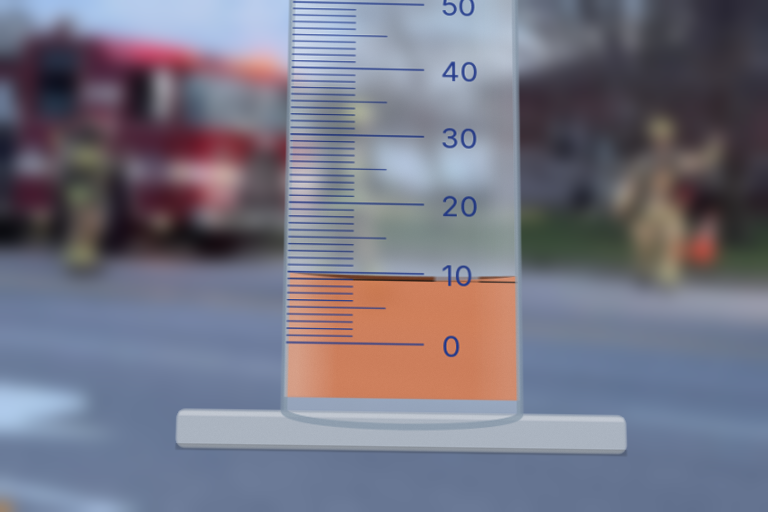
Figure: 9 mL
